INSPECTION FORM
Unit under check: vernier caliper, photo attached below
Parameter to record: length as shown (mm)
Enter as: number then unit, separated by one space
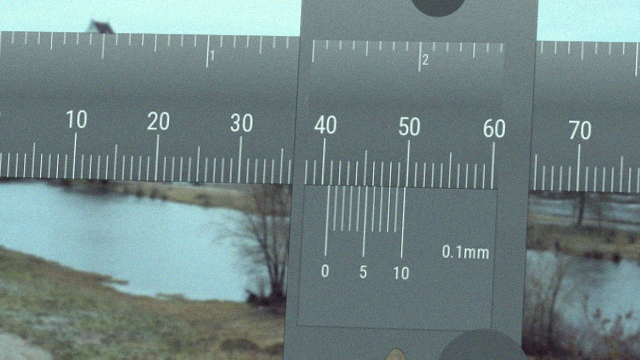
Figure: 40.8 mm
